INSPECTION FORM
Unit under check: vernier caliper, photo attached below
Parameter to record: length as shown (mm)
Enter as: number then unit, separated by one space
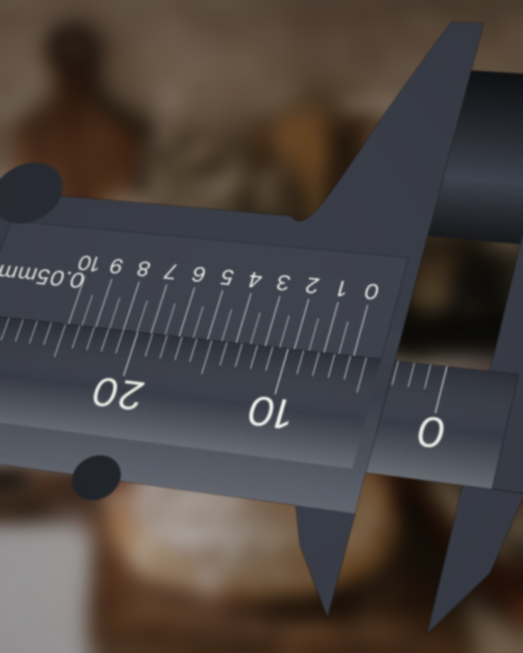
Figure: 5.8 mm
